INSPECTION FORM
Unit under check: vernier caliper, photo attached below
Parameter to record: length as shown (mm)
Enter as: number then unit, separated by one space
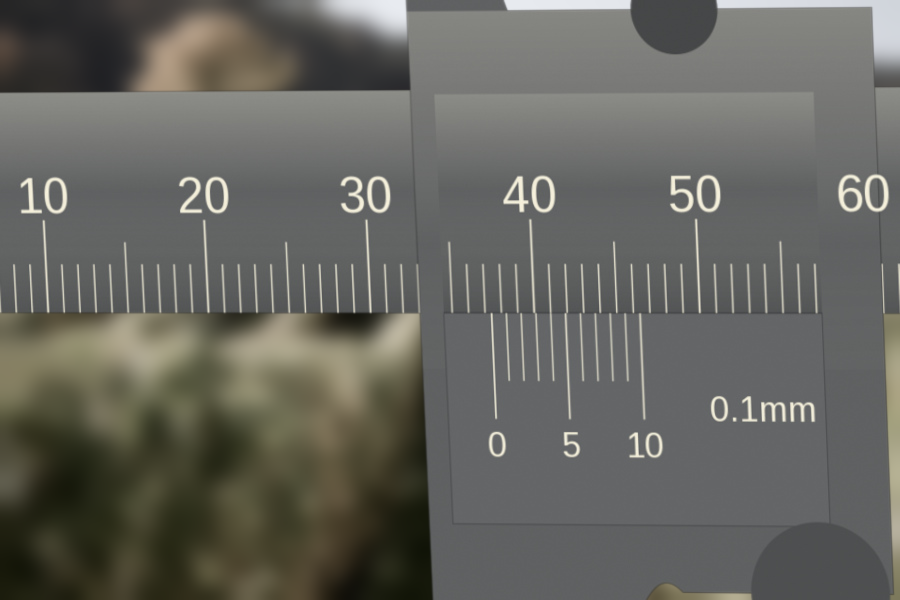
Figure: 37.4 mm
